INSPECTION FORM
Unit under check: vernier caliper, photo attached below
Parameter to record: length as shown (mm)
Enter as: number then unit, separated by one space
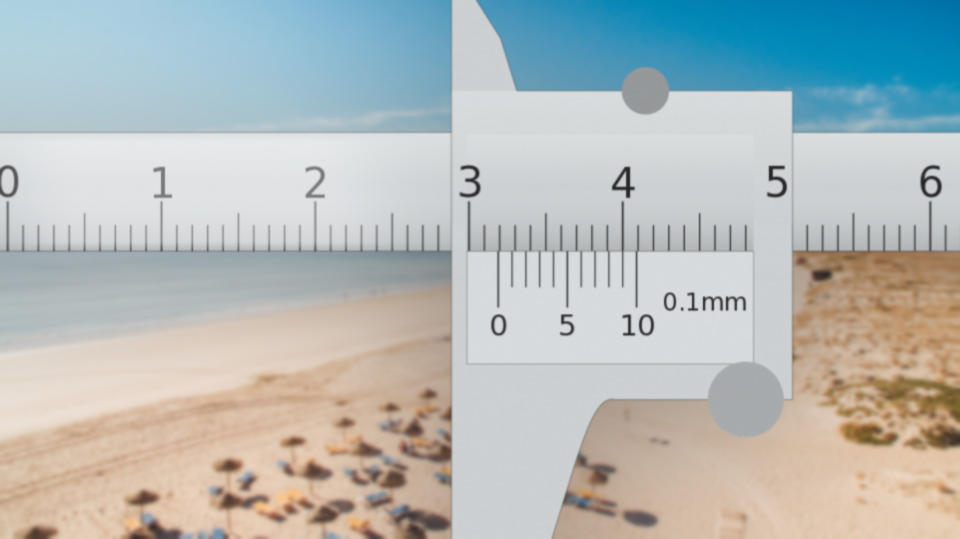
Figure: 31.9 mm
